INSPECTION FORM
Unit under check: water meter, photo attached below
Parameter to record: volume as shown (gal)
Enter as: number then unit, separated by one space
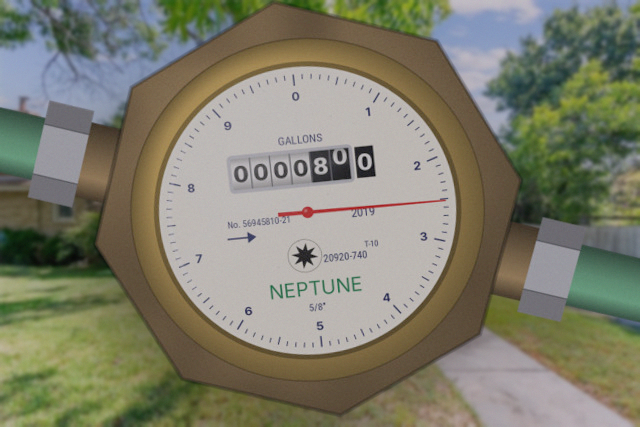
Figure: 802.5 gal
